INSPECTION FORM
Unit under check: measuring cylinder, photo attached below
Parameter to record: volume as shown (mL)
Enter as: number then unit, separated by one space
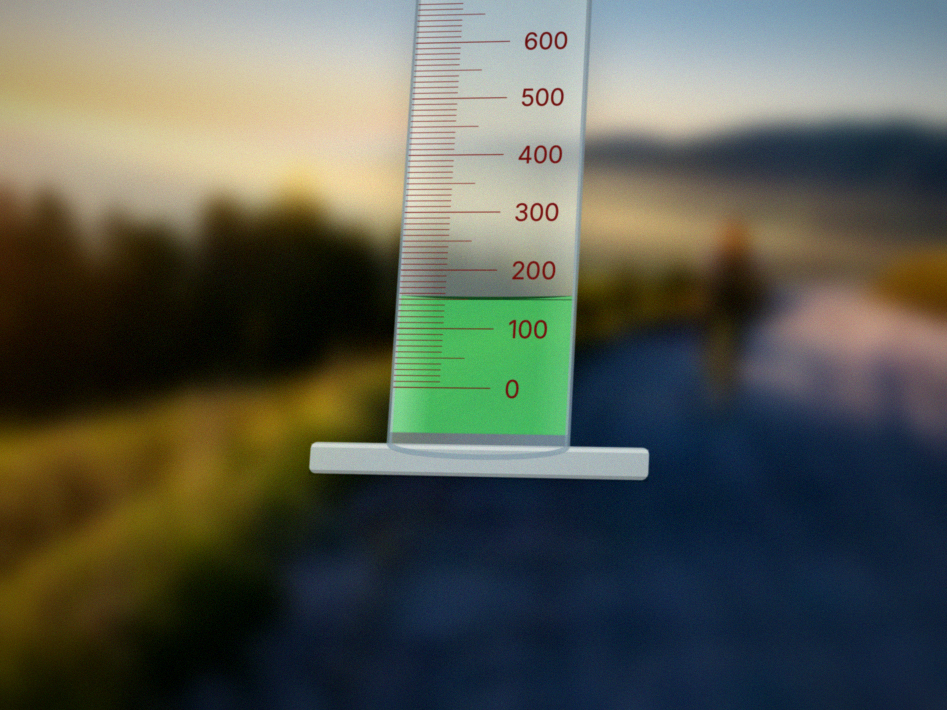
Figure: 150 mL
